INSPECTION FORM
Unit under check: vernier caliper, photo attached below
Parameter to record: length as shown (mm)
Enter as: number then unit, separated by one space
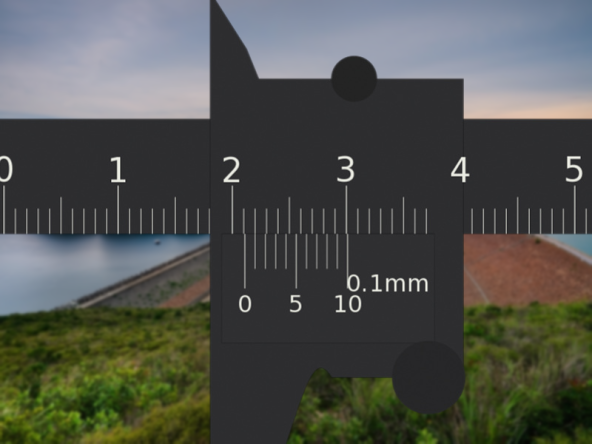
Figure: 21.1 mm
